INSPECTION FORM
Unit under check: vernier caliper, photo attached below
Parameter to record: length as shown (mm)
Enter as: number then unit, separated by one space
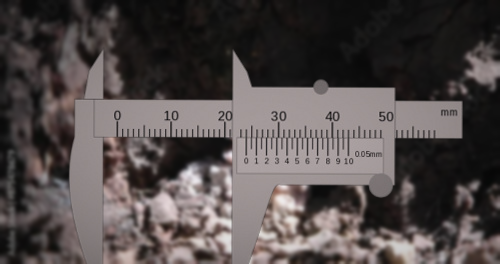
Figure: 24.0 mm
